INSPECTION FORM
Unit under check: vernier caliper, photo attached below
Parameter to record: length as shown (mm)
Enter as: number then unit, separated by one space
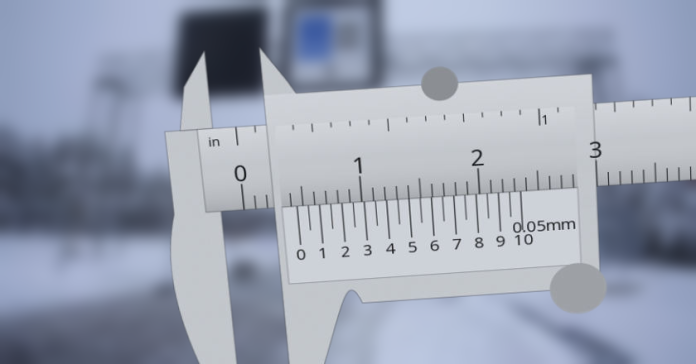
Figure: 4.5 mm
